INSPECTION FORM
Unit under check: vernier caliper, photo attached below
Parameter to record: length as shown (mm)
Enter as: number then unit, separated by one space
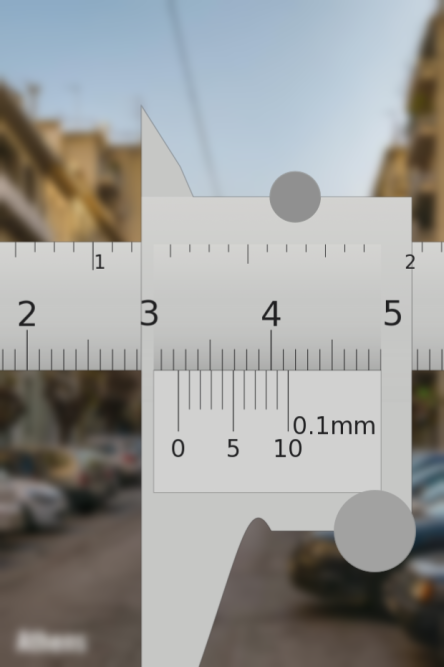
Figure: 32.4 mm
